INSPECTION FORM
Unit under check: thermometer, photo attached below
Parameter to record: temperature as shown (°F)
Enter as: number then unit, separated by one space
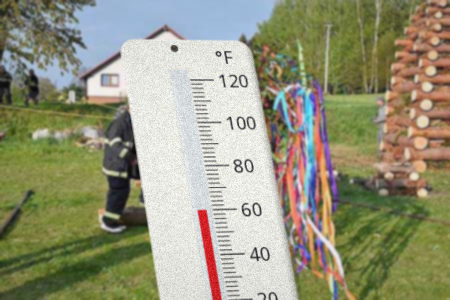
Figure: 60 °F
